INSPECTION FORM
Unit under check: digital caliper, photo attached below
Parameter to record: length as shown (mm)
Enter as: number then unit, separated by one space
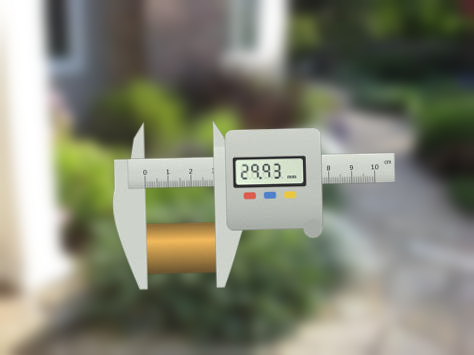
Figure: 29.93 mm
